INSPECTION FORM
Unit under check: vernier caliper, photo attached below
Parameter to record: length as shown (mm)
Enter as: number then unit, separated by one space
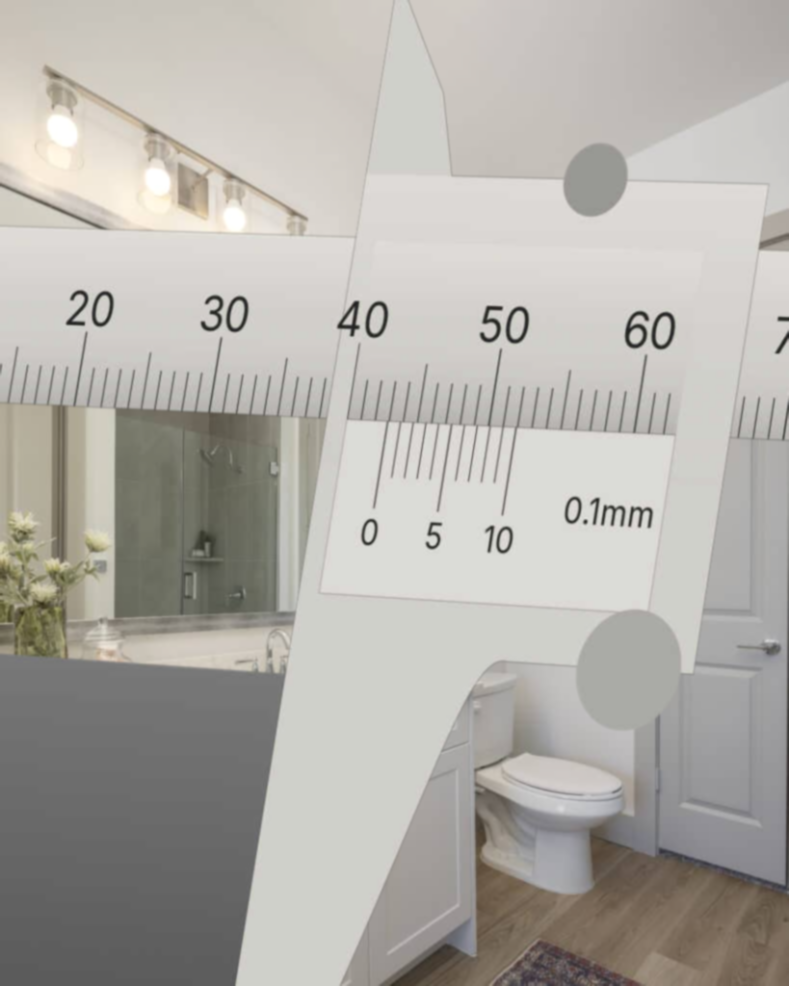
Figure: 42.9 mm
